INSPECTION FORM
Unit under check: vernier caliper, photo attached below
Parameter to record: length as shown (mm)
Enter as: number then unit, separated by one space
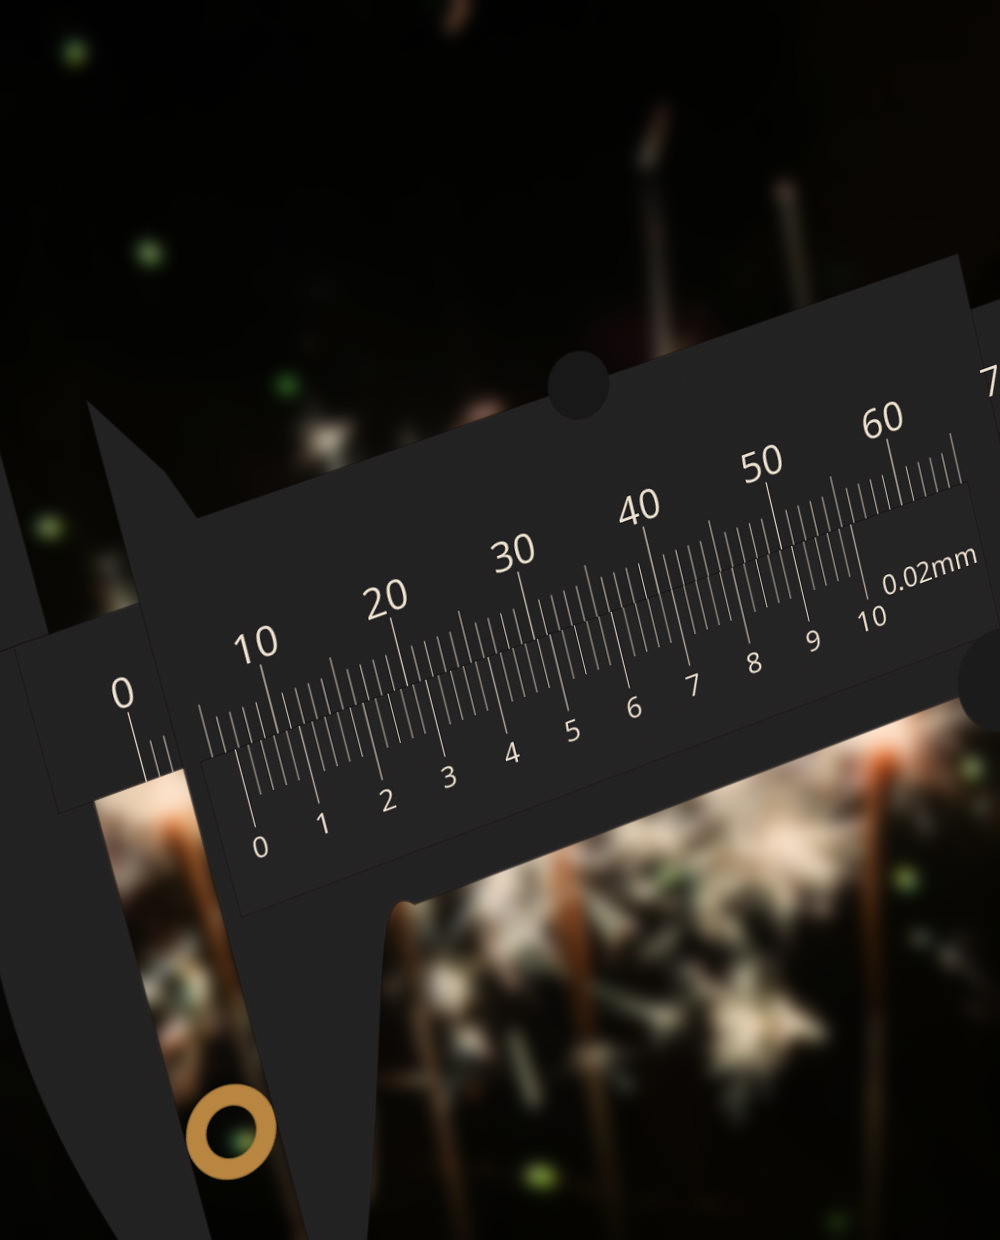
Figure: 6.7 mm
